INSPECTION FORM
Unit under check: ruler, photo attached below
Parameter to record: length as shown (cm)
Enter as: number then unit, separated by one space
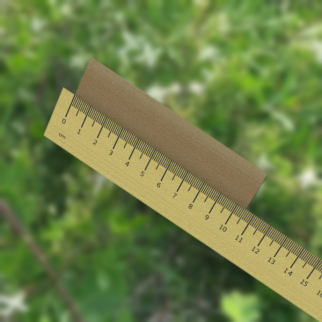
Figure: 10.5 cm
